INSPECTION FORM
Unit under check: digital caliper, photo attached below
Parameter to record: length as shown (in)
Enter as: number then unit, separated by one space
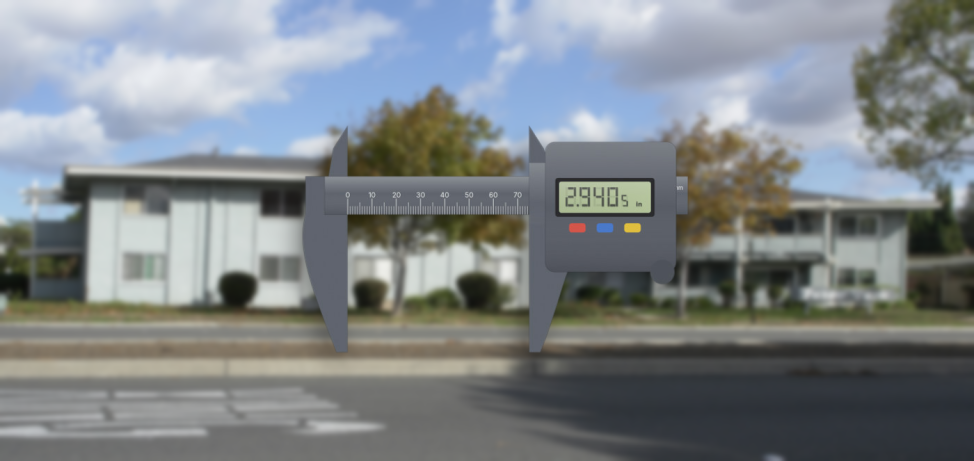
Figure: 2.9405 in
